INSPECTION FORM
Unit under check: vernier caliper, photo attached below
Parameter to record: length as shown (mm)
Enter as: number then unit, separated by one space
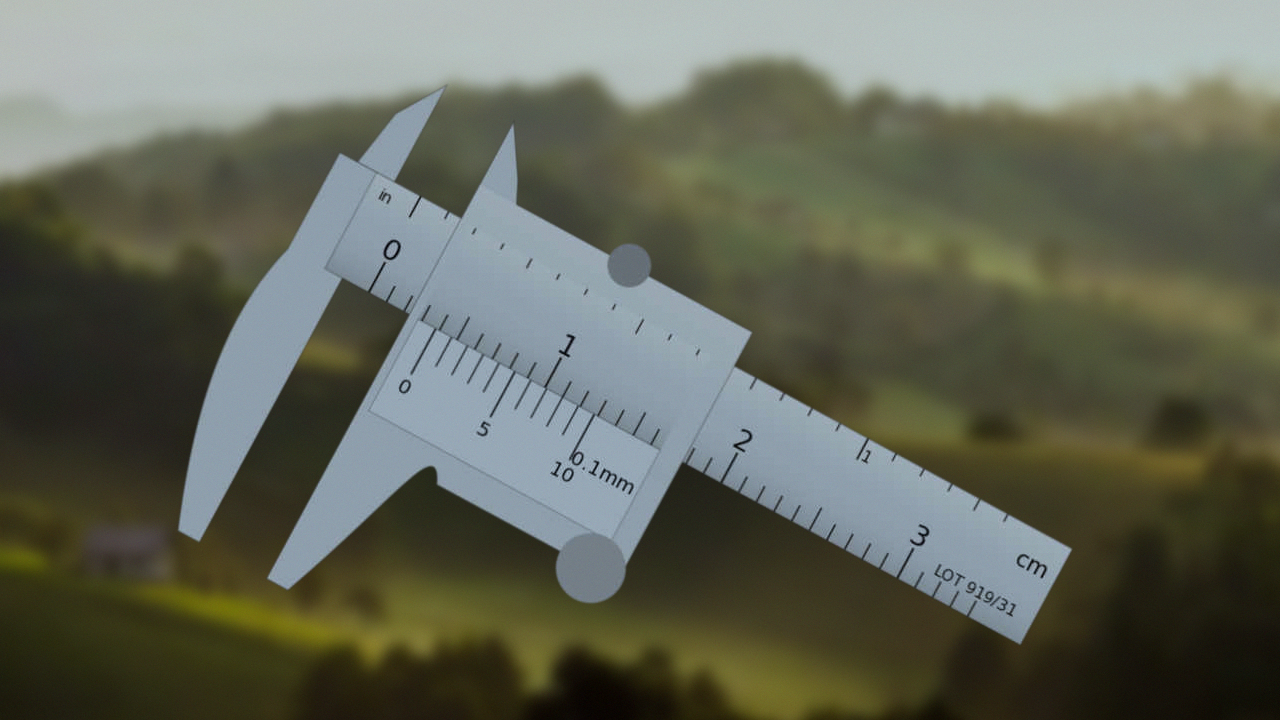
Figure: 3.8 mm
